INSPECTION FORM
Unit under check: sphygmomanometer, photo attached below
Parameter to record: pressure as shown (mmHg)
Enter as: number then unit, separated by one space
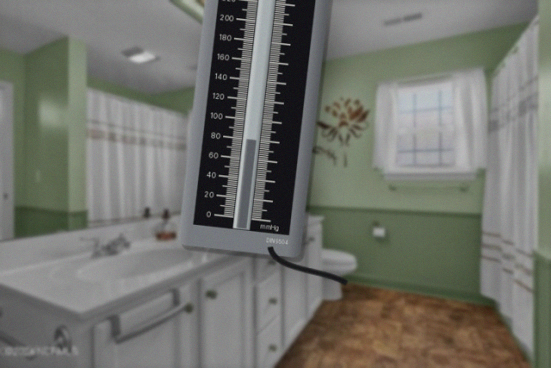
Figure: 80 mmHg
